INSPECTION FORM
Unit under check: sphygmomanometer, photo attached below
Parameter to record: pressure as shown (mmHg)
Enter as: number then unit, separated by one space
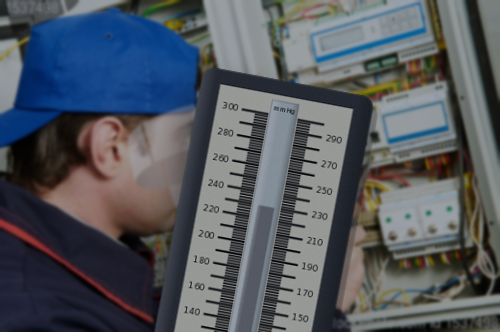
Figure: 230 mmHg
